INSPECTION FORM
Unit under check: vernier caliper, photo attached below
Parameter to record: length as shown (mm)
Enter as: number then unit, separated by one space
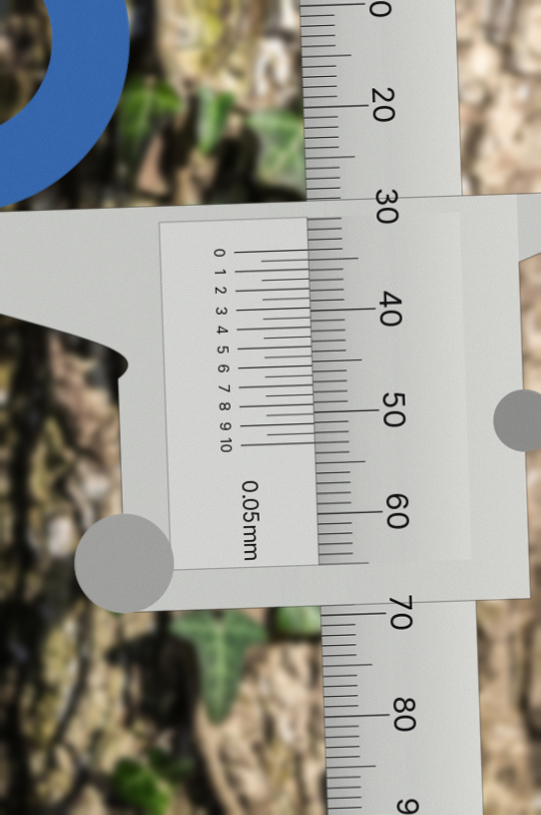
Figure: 34.0 mm
